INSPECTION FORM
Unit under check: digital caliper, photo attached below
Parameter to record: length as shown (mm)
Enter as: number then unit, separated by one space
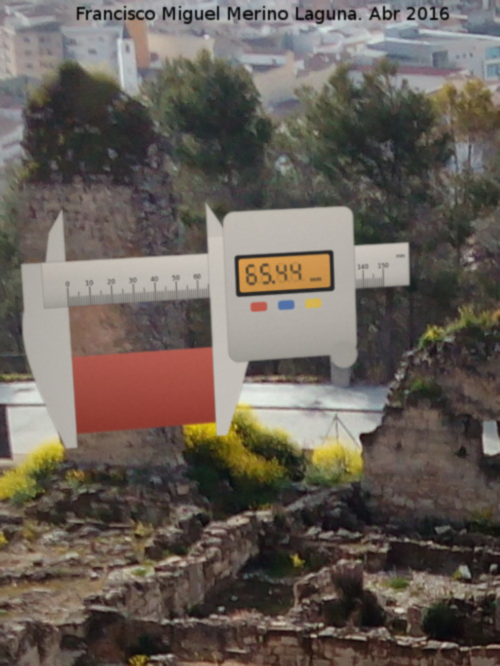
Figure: 65.44 mm
